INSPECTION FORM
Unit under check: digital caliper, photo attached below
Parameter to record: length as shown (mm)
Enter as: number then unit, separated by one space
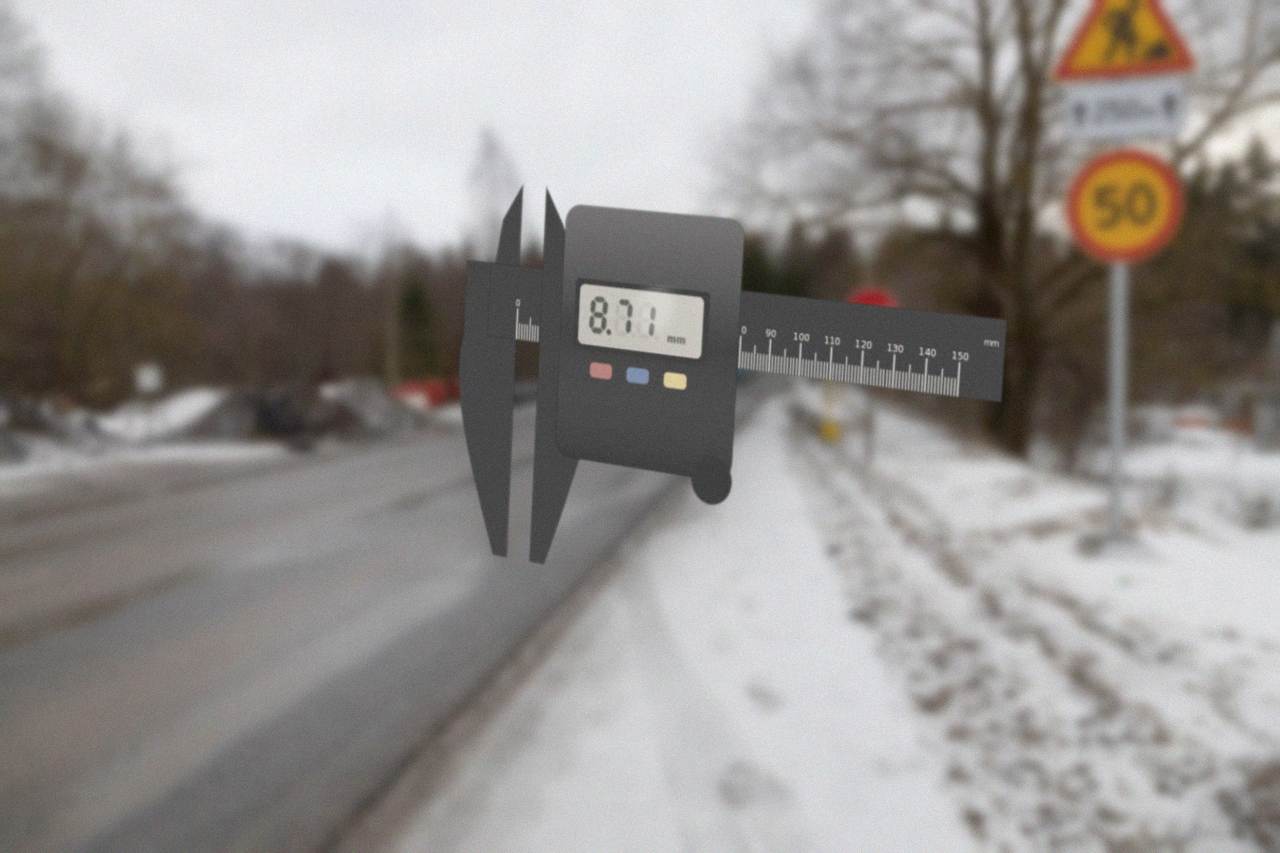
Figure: 8.71 mm
